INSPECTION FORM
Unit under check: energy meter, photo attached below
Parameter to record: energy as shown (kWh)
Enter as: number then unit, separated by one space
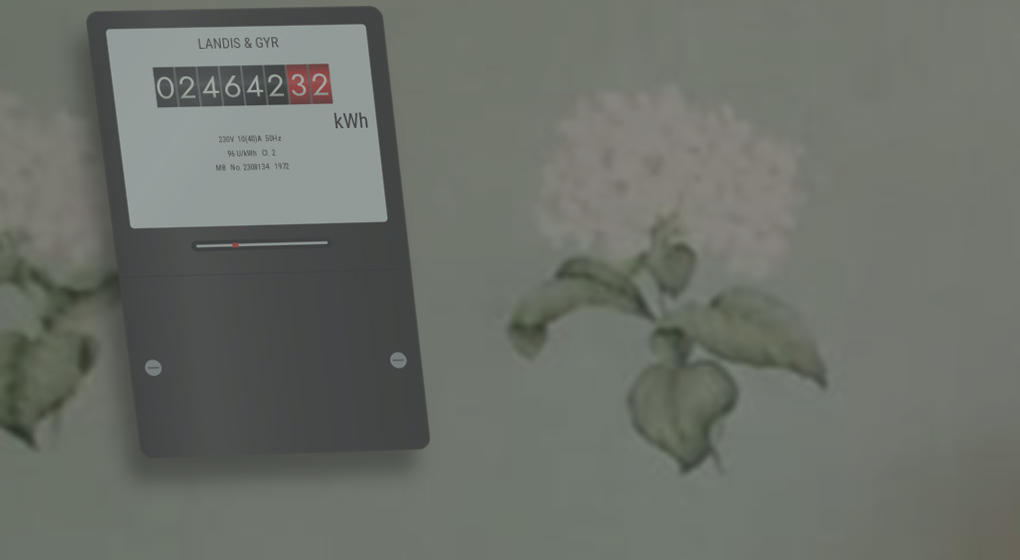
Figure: 24642.32 kWh
